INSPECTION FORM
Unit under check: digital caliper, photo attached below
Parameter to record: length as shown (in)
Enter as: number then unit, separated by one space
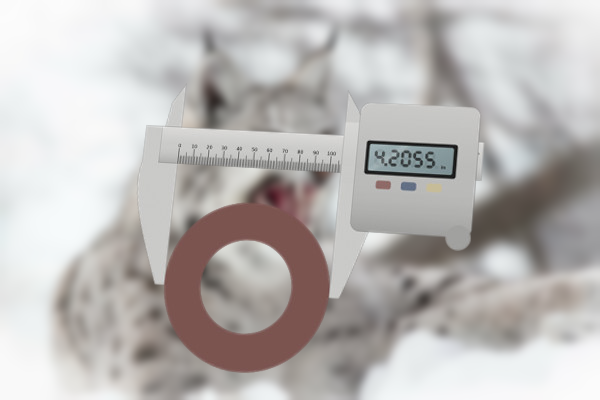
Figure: 4.2055 in
